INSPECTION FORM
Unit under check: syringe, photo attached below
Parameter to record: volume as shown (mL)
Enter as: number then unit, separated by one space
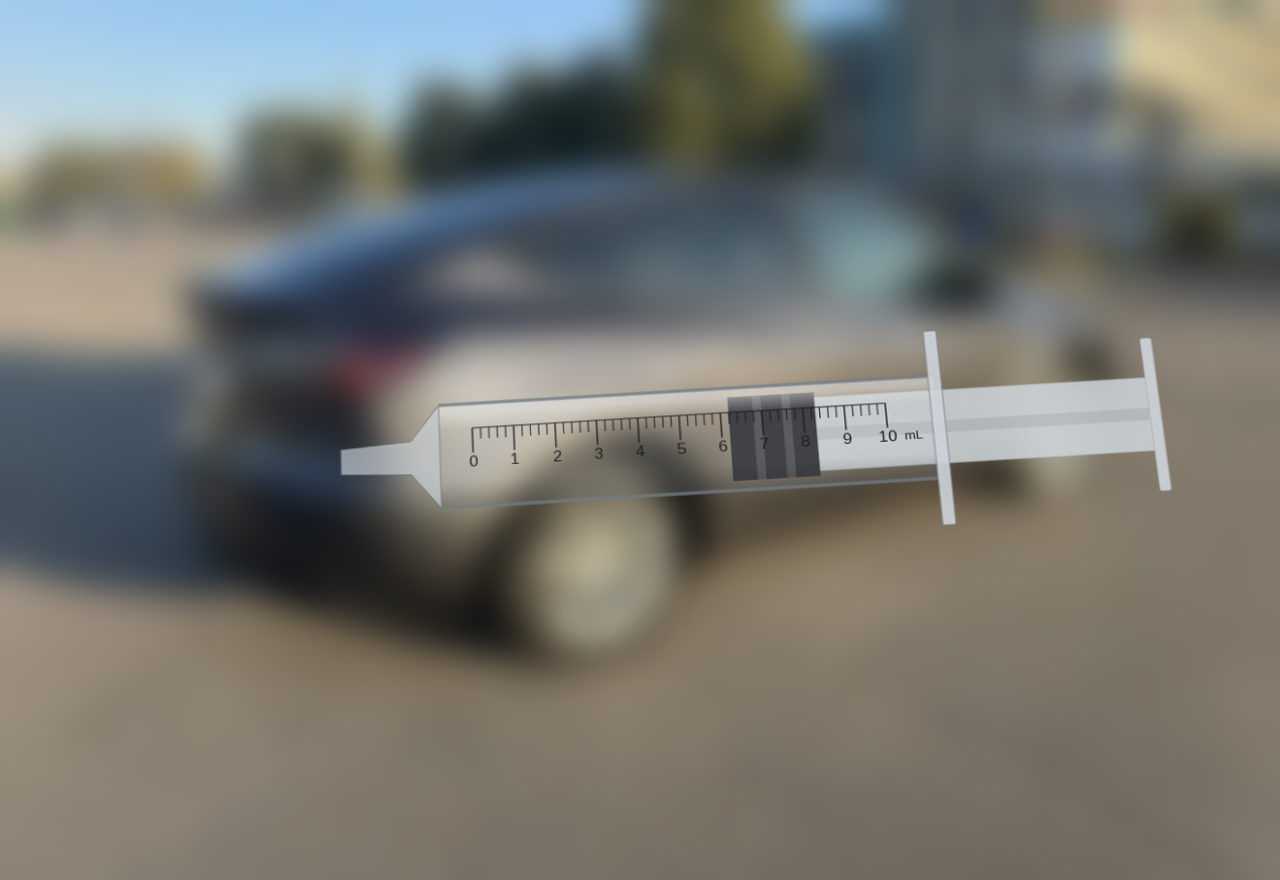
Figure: 6.2 mL
